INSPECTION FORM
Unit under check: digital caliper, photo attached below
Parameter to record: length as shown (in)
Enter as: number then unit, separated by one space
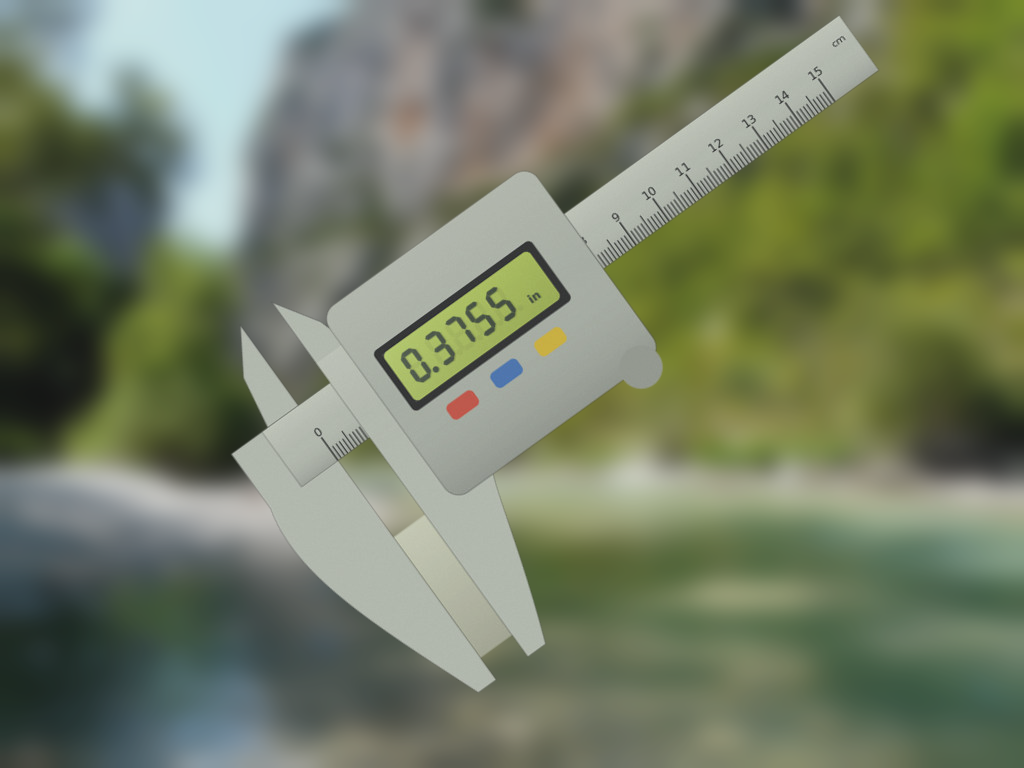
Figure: 0.3755 in
